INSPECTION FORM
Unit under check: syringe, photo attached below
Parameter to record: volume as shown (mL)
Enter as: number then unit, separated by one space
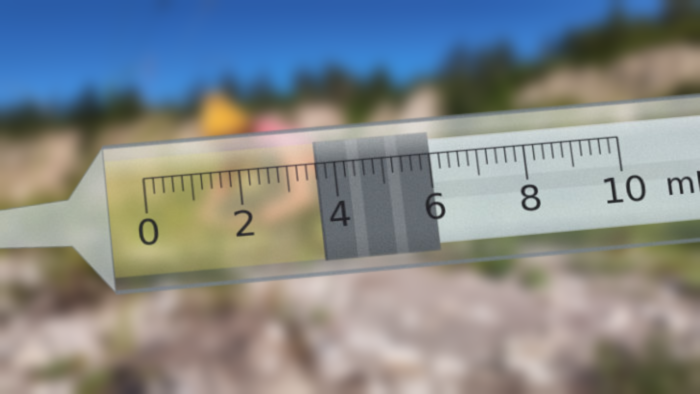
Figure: 3.6 mL
